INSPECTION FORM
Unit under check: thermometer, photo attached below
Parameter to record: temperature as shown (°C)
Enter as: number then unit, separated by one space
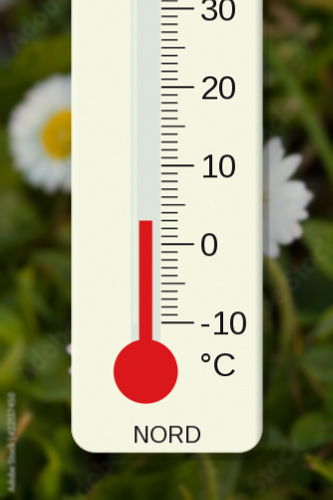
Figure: 3 °C
